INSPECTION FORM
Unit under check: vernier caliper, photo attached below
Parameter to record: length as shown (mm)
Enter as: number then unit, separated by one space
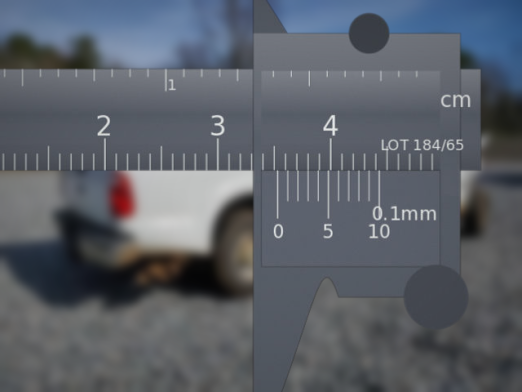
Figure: 35.3 mm
